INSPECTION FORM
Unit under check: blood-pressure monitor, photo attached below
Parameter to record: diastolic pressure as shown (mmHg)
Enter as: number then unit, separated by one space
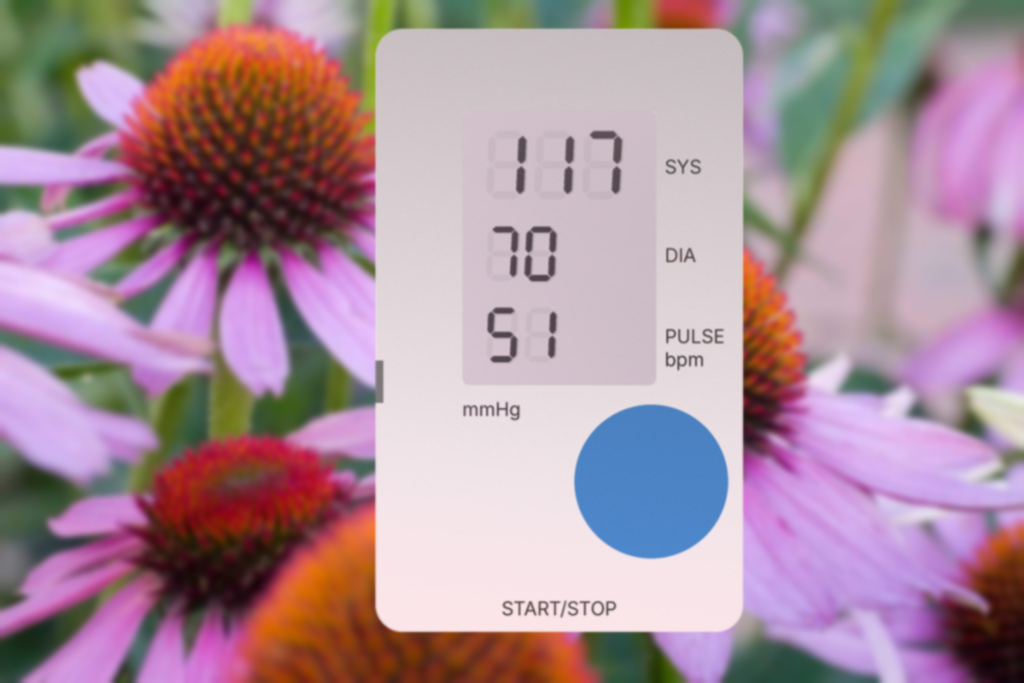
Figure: 70 mmHg
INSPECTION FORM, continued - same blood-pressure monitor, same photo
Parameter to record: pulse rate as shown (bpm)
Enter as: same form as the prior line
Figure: 51 bpm
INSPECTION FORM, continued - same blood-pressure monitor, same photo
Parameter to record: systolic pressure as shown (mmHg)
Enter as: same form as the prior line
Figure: 117 mmHg
